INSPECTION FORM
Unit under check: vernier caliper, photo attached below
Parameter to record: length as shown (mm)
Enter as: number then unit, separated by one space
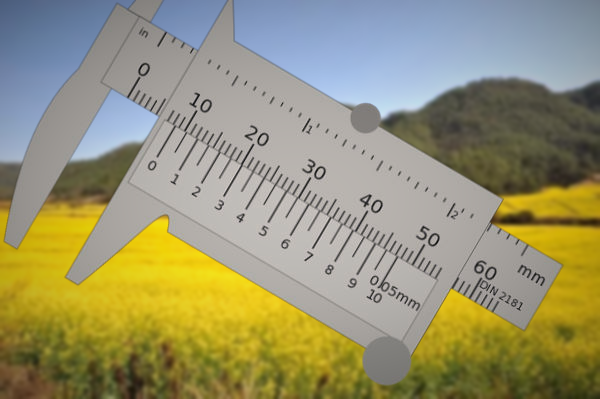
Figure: 8.4 mm
